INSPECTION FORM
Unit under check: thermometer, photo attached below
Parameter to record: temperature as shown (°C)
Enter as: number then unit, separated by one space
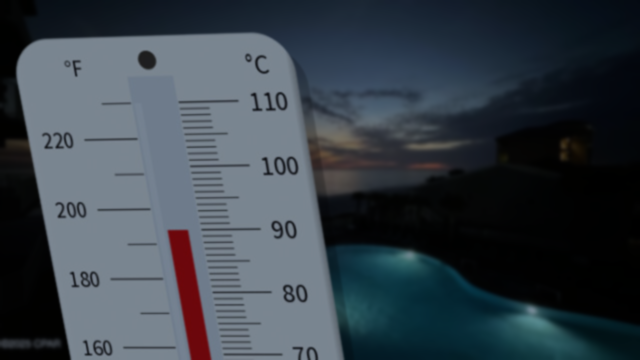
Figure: 90 °C
